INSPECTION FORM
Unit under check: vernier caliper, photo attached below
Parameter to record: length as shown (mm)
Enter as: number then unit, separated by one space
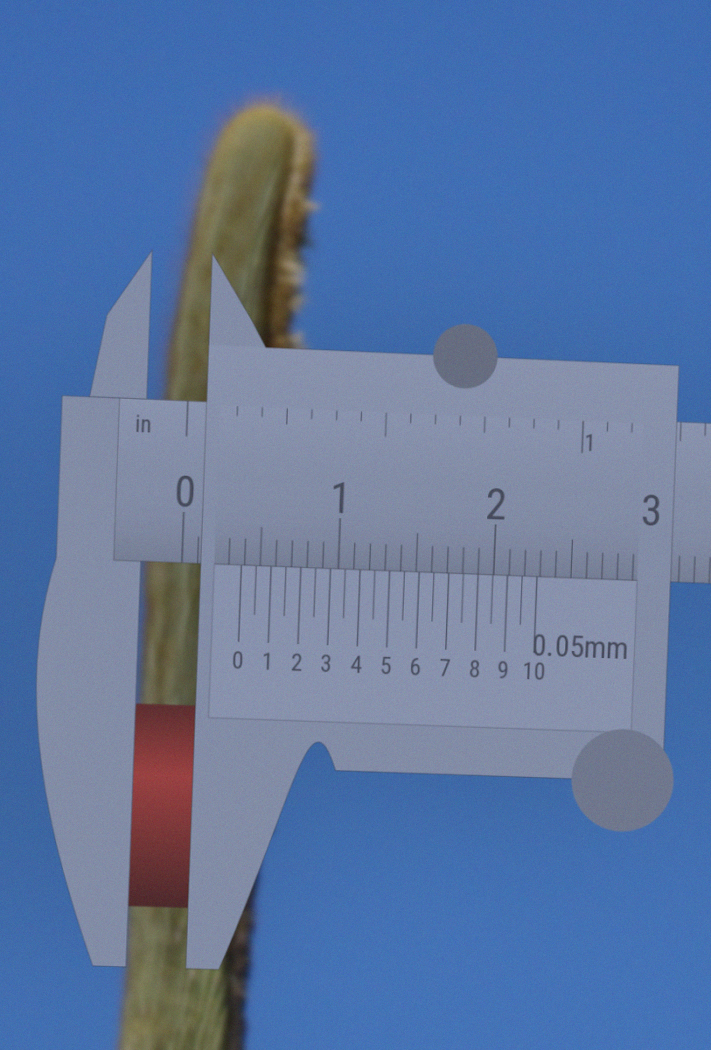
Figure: 3.8 mm
